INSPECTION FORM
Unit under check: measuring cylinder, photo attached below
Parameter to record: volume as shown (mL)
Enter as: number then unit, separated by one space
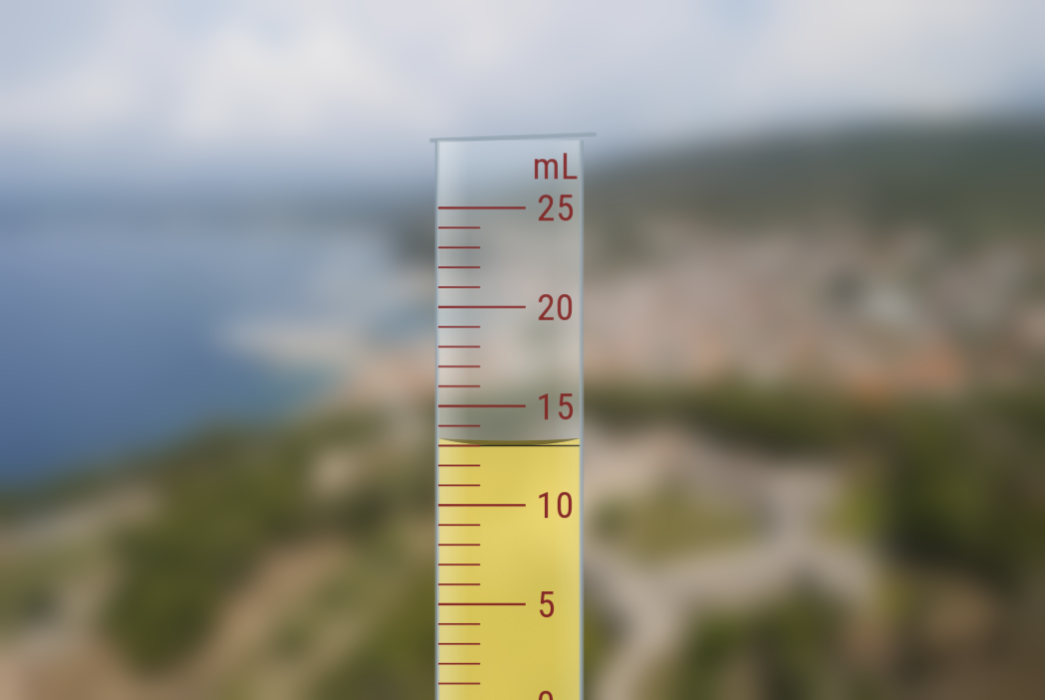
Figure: 13 mL
